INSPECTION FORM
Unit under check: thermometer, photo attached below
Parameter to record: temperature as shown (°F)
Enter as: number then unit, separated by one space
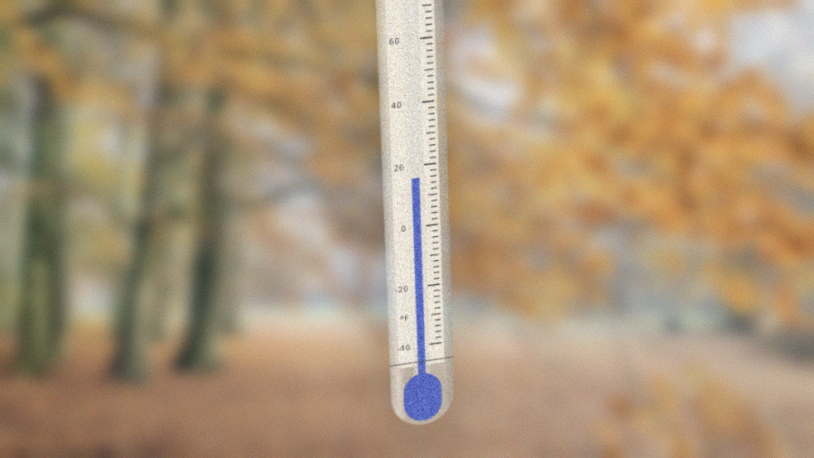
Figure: 16 °F
